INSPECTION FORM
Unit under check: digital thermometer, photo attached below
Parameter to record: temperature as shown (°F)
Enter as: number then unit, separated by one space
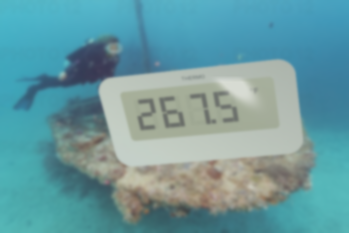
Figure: 267.5 °F
